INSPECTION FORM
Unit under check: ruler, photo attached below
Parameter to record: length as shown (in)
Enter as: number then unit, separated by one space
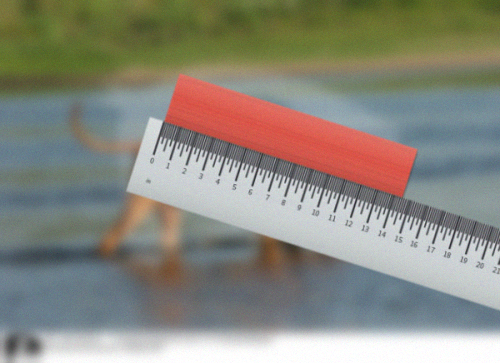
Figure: 14.5 in
